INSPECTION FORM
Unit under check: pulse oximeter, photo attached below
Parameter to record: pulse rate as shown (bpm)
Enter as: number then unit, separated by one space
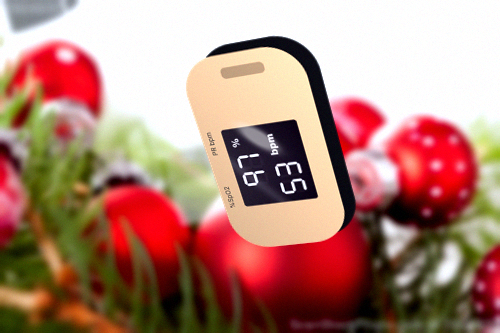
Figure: 53 bpm
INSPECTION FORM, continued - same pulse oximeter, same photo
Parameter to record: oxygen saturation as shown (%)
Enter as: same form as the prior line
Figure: 97 %
